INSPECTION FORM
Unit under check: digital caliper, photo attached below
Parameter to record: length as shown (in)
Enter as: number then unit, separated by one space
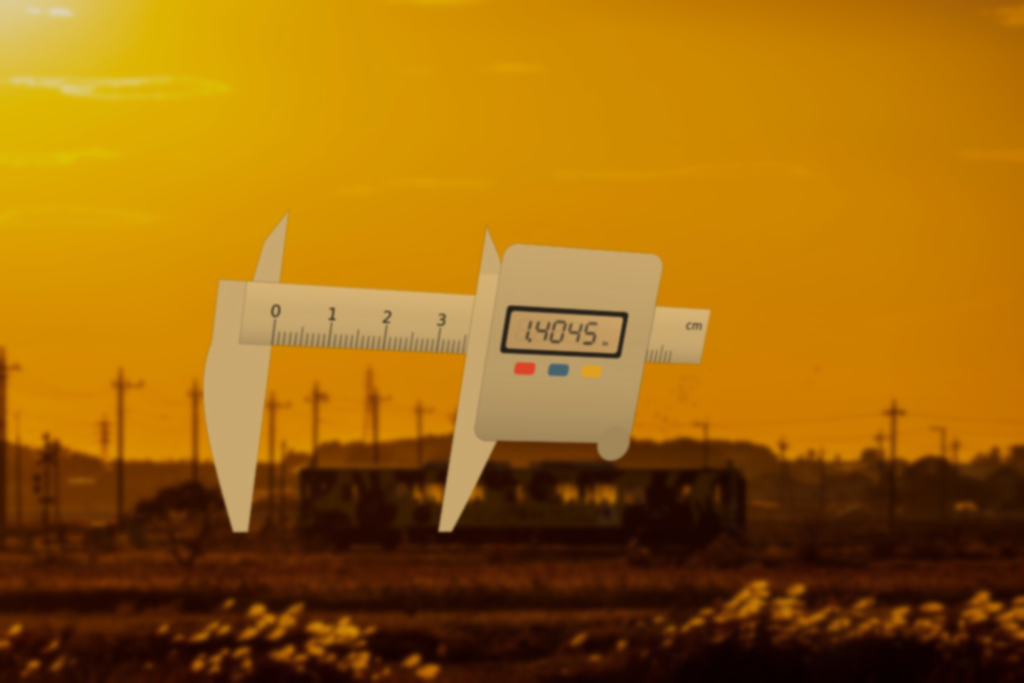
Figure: 1.4045 in
